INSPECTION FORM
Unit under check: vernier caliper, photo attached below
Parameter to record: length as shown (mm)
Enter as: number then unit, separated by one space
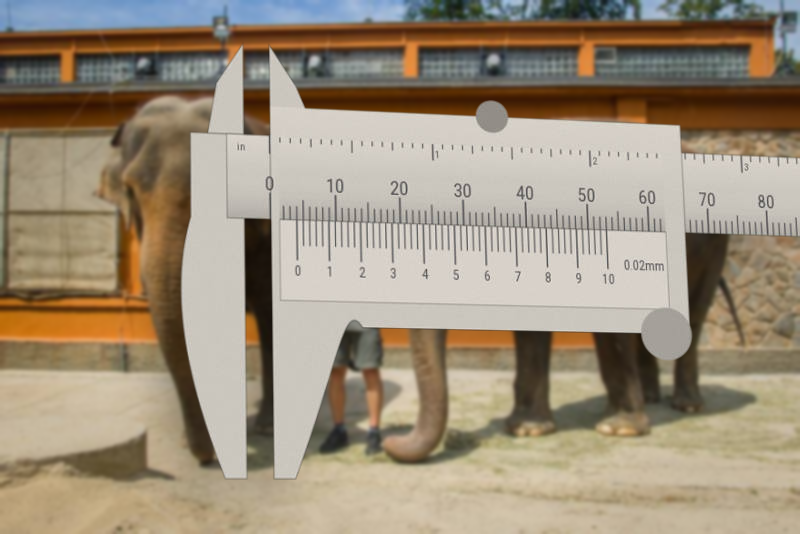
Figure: 4.0 mm
